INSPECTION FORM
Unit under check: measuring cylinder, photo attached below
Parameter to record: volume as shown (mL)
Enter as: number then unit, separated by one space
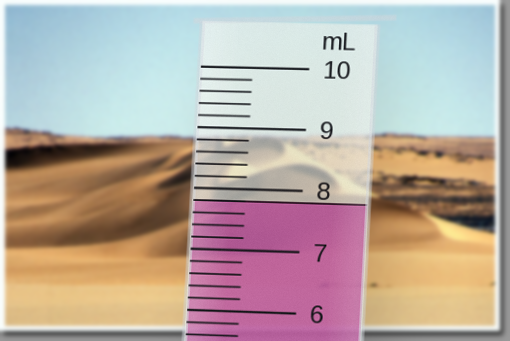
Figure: 7.8 mL
